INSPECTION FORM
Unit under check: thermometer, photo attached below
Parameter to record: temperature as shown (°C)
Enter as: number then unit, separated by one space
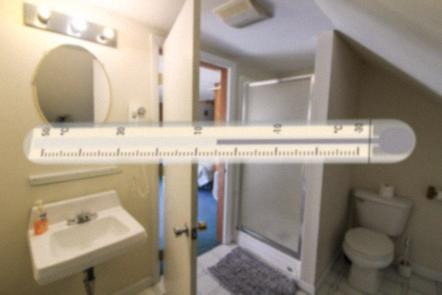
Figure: 5 °C
